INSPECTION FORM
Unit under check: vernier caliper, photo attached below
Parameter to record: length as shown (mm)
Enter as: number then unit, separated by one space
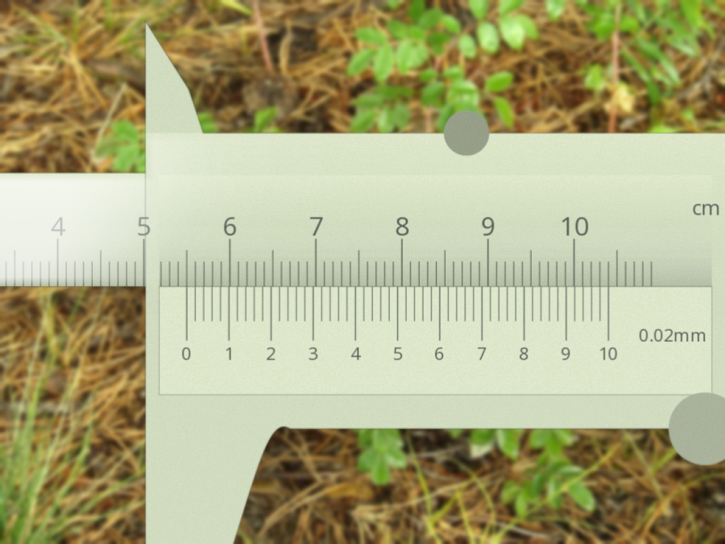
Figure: 55.0 mm
